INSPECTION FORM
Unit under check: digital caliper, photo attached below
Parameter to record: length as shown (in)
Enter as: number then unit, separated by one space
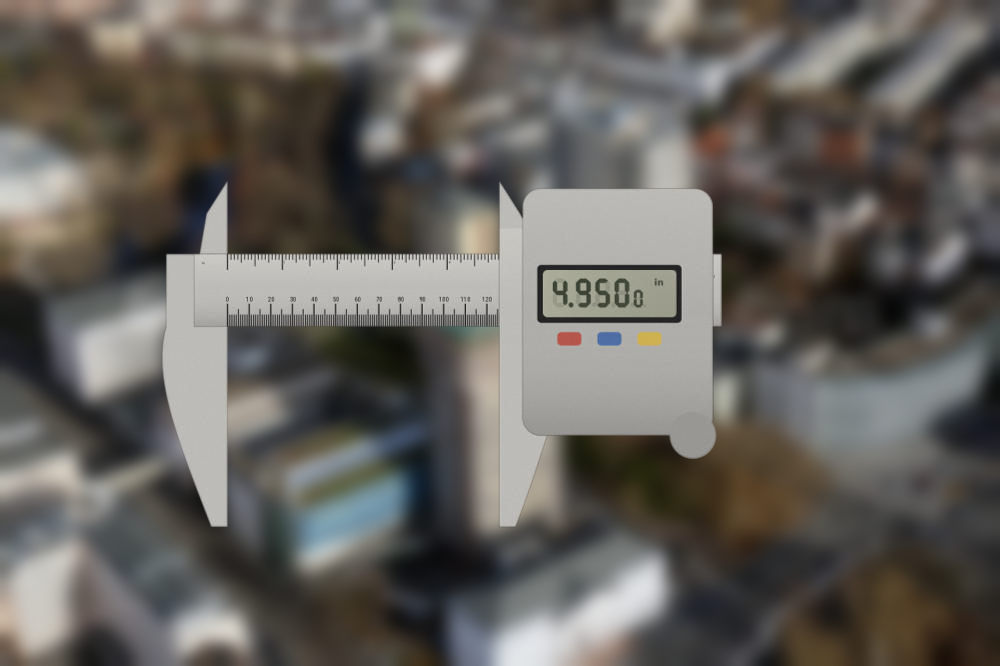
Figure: 4.9500 in
